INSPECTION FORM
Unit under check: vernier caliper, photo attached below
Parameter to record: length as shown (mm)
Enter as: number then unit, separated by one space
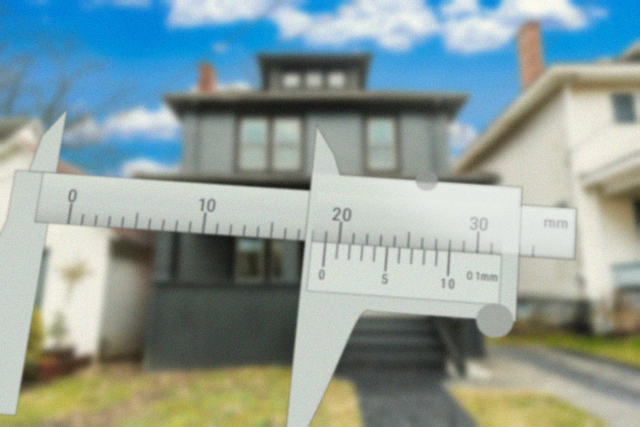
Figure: 19.0 mm
